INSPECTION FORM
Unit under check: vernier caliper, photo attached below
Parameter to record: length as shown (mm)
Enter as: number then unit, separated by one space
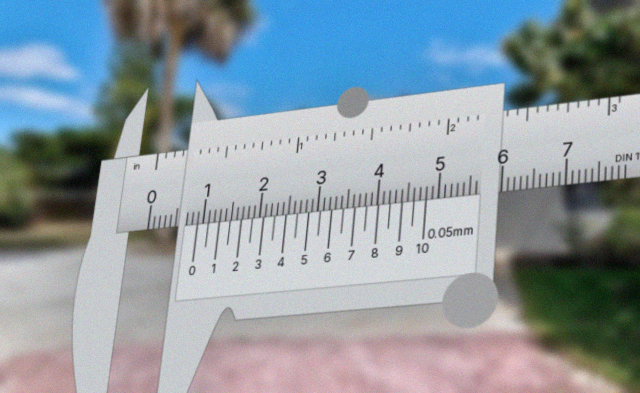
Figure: 9.0 mm
